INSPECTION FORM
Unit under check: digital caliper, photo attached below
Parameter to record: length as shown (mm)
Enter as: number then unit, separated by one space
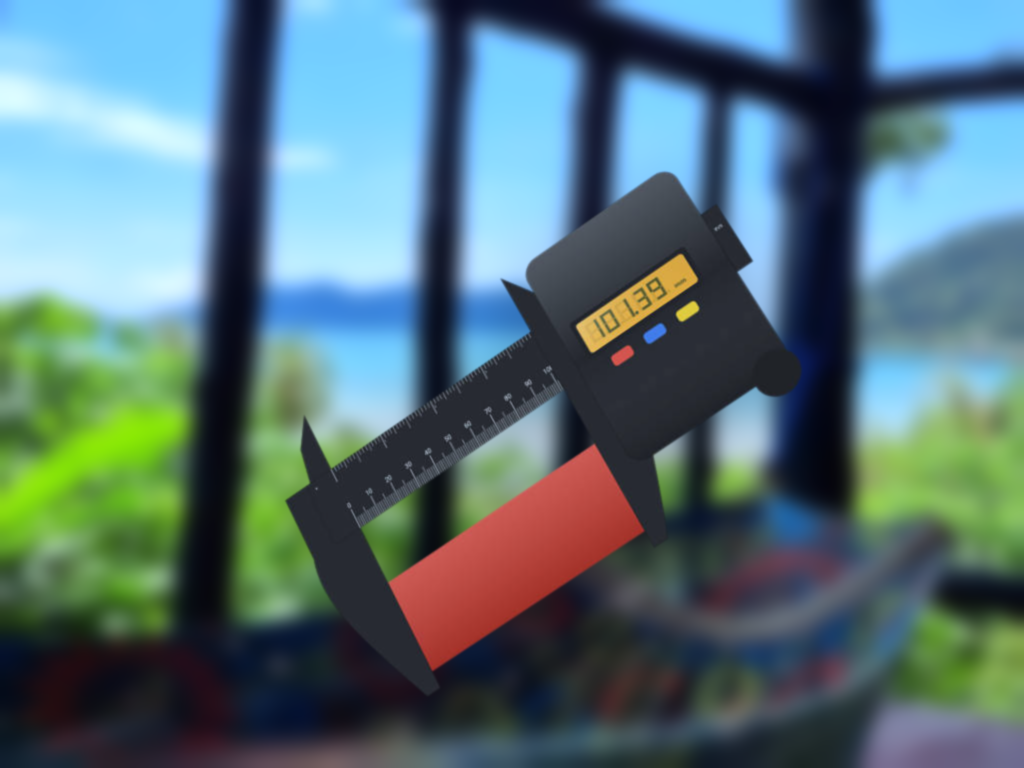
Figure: 101.39 mm
